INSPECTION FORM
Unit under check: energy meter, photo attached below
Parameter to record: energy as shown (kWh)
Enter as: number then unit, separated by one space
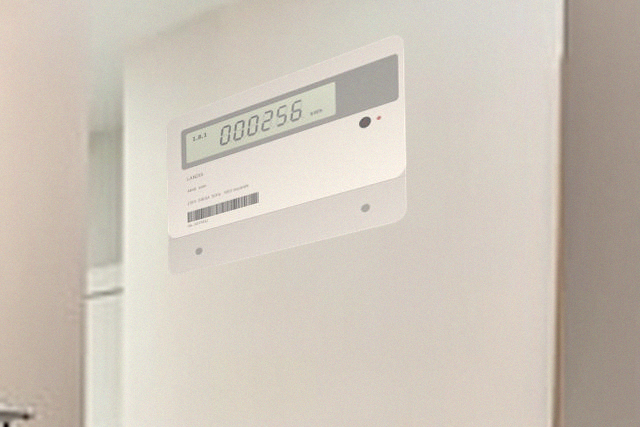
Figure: 256 kWh
